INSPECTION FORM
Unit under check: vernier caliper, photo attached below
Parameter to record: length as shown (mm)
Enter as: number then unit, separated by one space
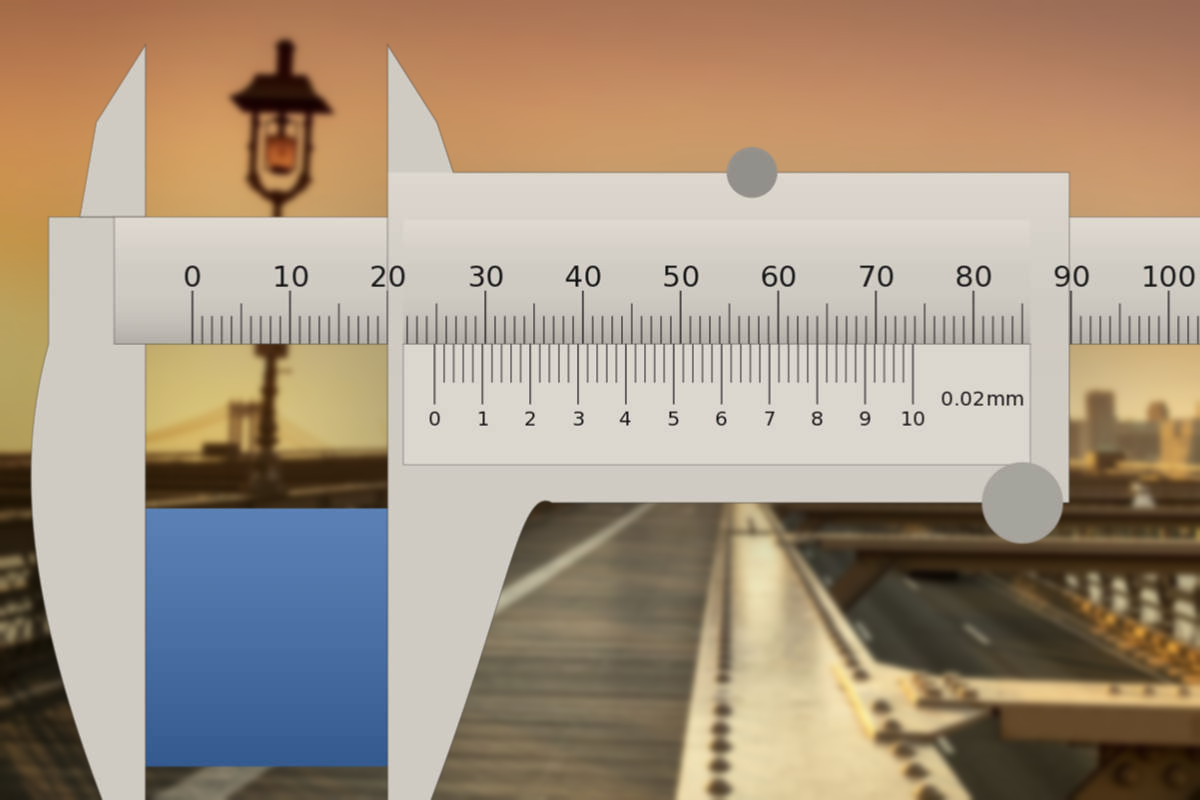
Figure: 24.8 mm
